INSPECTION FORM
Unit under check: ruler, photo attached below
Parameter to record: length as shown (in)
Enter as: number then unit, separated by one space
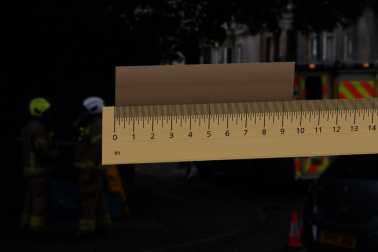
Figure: 9.5 in
